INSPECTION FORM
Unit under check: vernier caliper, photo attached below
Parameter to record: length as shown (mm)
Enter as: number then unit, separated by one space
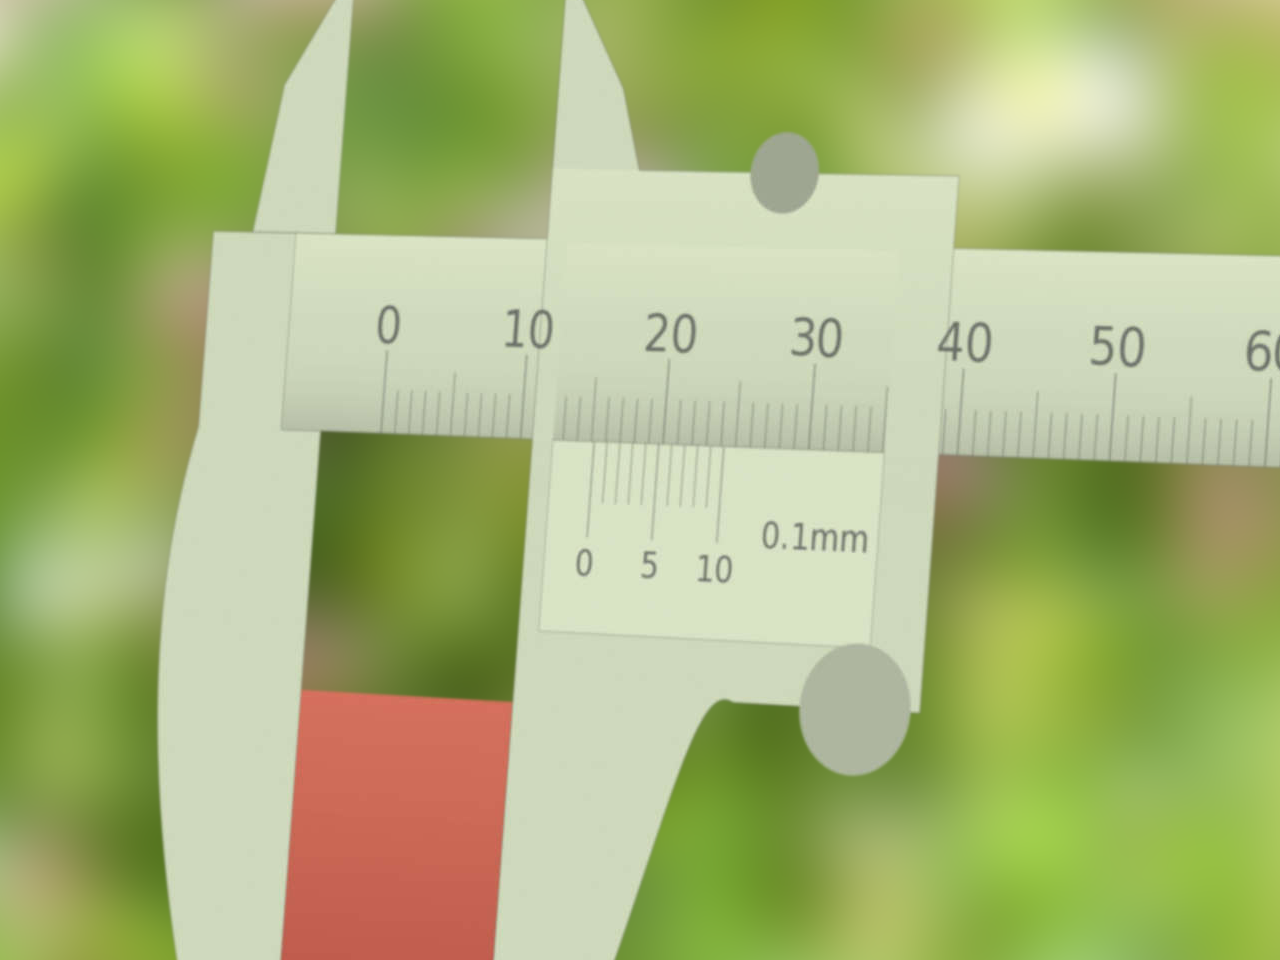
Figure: 15.2 mm
